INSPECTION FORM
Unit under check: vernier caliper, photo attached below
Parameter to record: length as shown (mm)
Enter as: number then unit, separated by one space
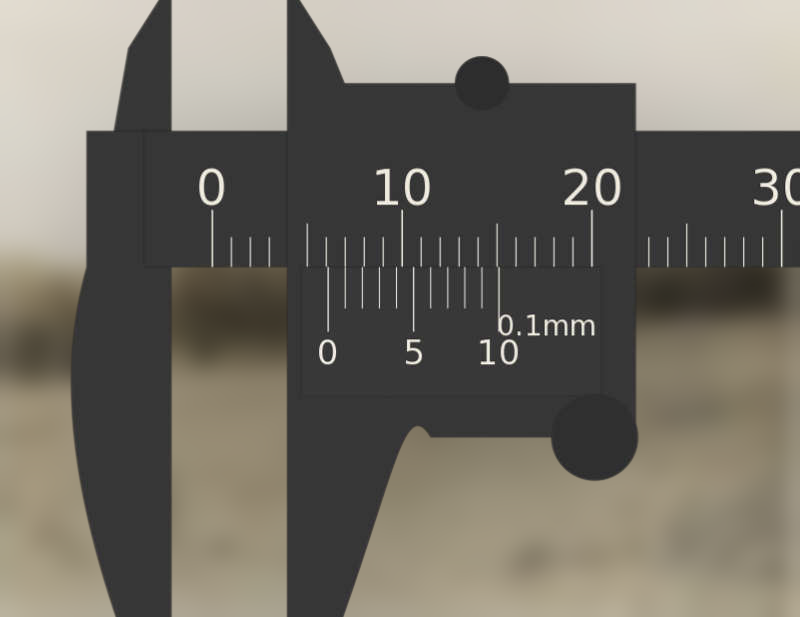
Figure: 6.1 mm
